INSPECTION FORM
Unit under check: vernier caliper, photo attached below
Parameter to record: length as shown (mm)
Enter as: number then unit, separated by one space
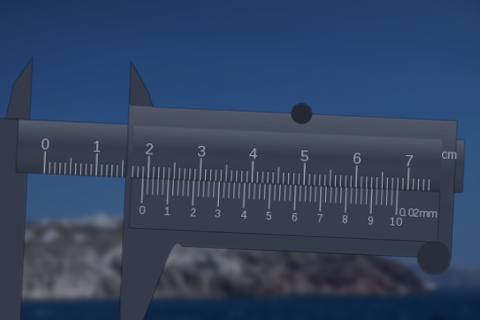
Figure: 19.0 mm
